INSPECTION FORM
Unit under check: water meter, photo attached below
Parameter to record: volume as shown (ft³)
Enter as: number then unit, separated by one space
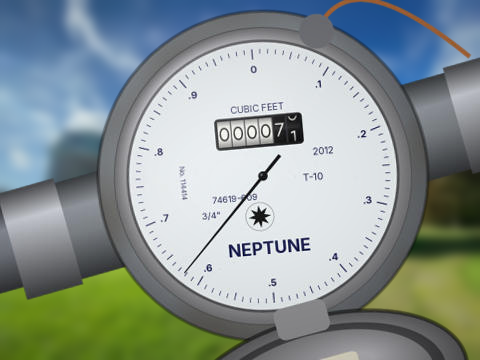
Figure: 70.62 ft³
